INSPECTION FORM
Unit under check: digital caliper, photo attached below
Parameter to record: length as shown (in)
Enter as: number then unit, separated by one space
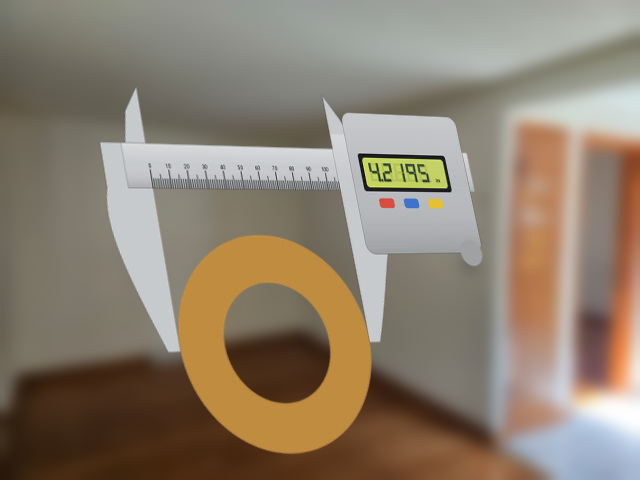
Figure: 4.2195 in
